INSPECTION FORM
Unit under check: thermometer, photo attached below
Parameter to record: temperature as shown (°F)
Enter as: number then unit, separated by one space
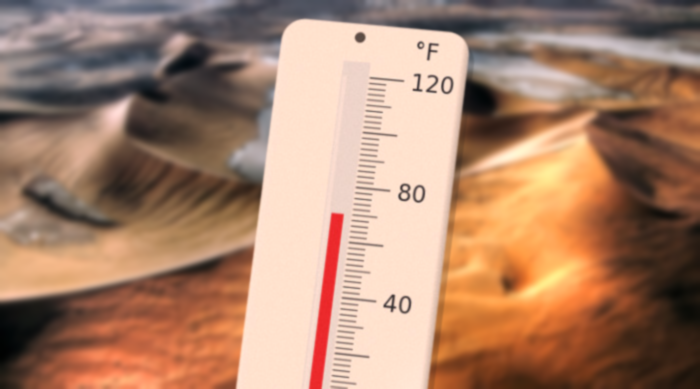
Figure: 70 °F
